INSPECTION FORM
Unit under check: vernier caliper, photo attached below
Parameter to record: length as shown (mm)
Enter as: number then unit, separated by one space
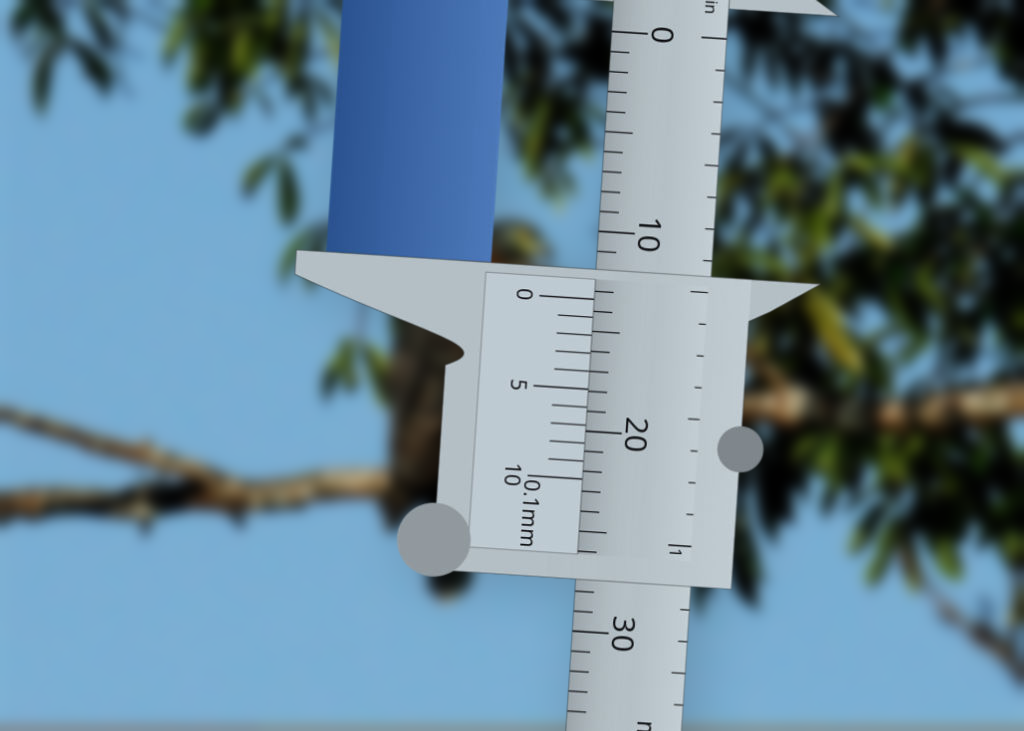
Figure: 13.4 mm
